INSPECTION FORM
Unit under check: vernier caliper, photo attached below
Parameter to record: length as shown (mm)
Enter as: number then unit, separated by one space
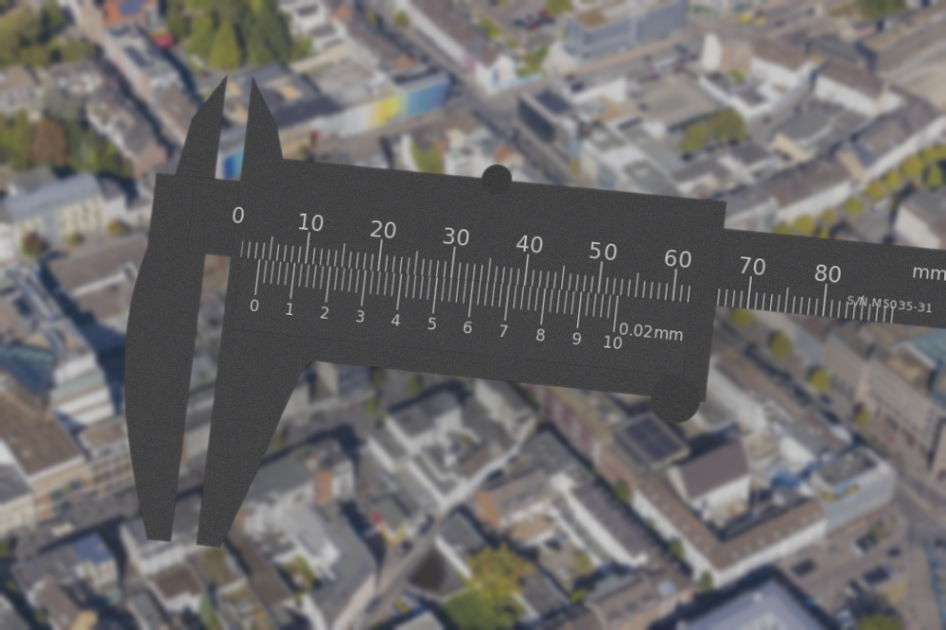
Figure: 3.6 mm
